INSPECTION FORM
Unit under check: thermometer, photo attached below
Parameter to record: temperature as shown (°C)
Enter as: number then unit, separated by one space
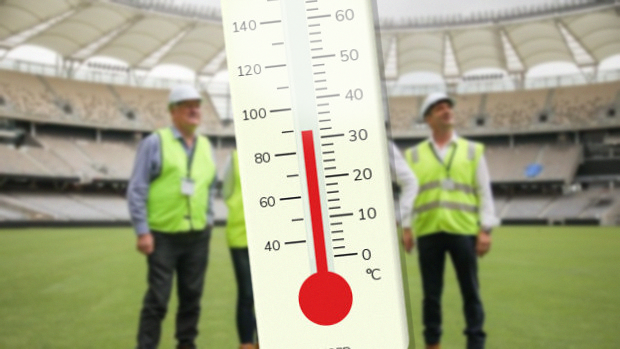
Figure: 32 °C
